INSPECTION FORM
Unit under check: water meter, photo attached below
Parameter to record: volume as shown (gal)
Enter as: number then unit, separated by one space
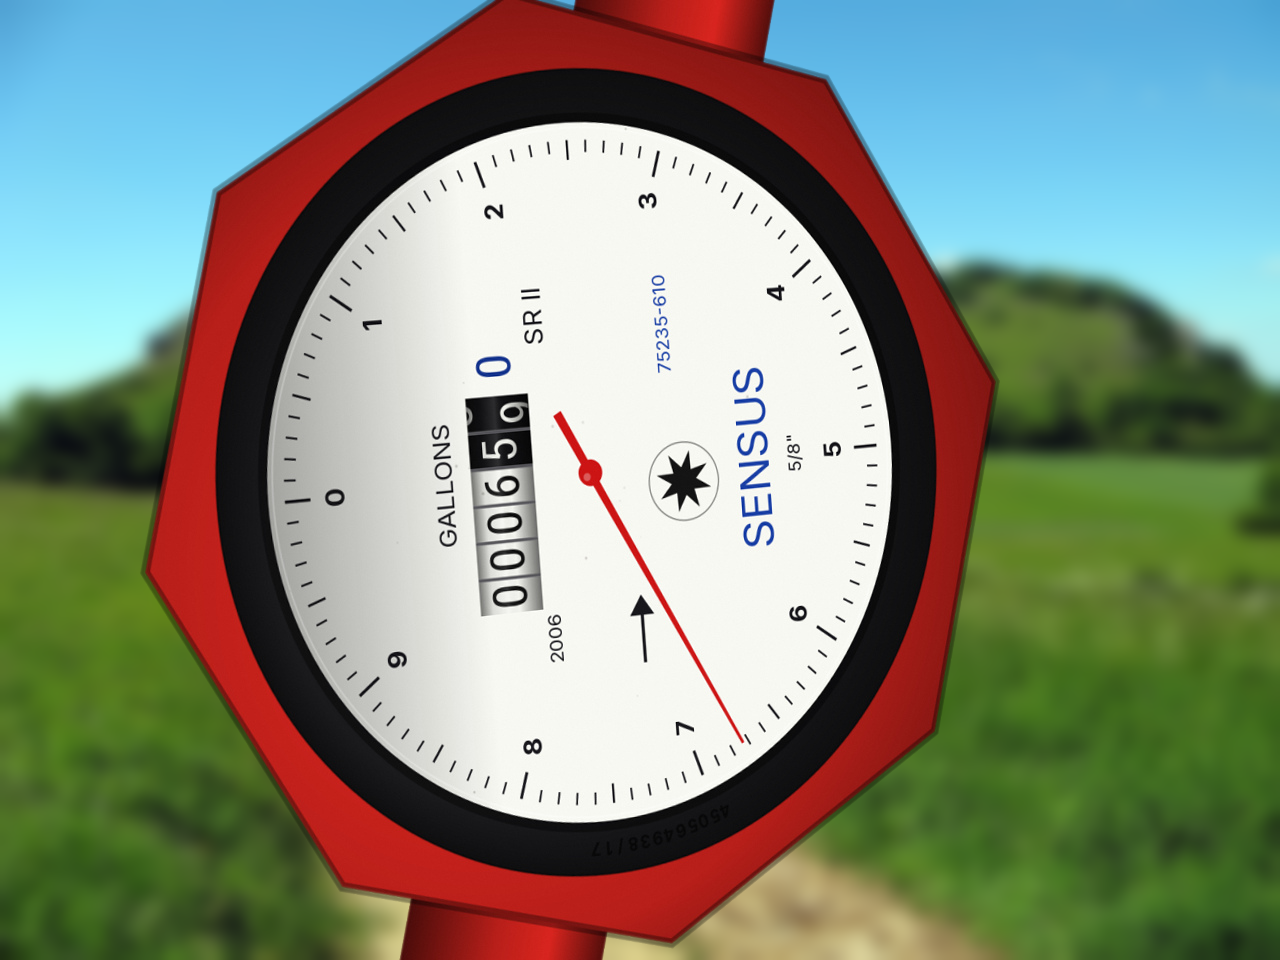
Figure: 6586.7 gal
